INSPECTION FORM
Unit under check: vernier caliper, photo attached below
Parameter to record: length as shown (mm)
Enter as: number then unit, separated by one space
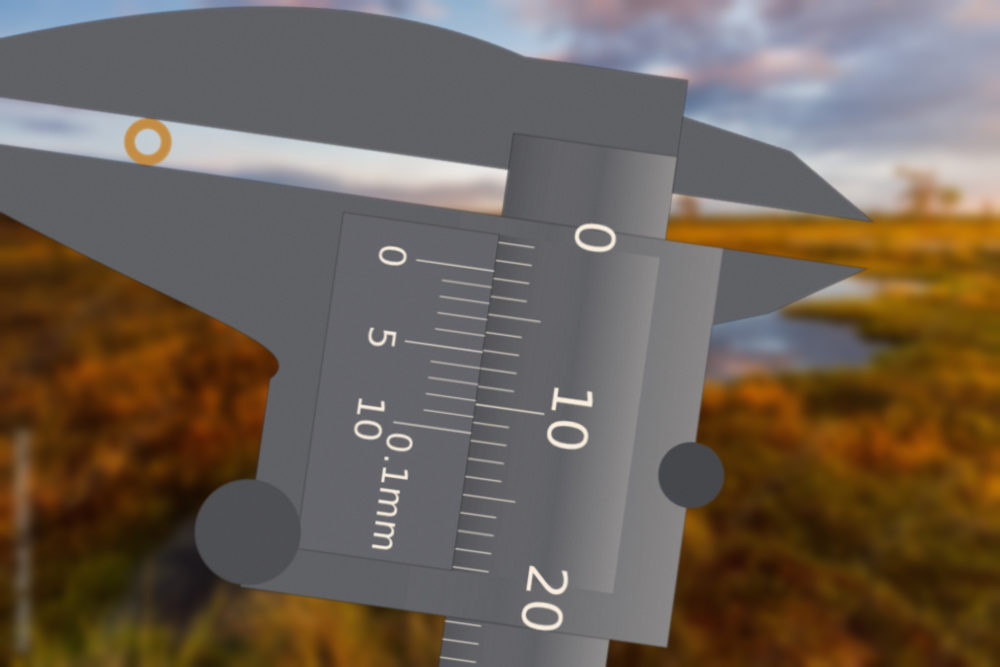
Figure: 2.6 mm
